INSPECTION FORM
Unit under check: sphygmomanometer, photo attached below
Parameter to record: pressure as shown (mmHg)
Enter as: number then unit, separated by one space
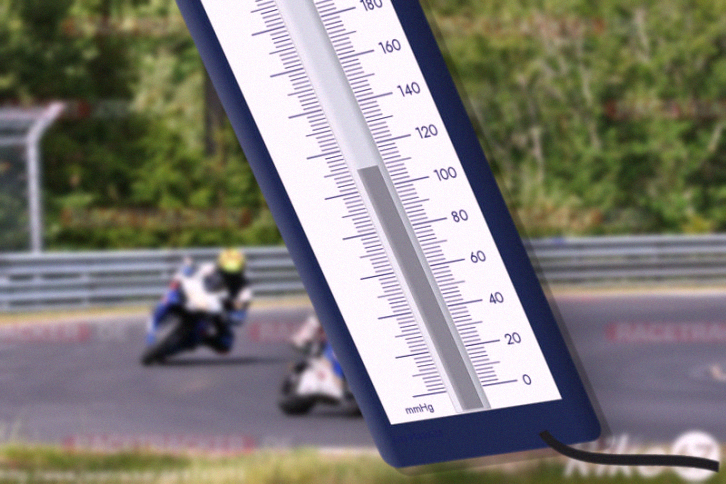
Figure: 110 mmHg
